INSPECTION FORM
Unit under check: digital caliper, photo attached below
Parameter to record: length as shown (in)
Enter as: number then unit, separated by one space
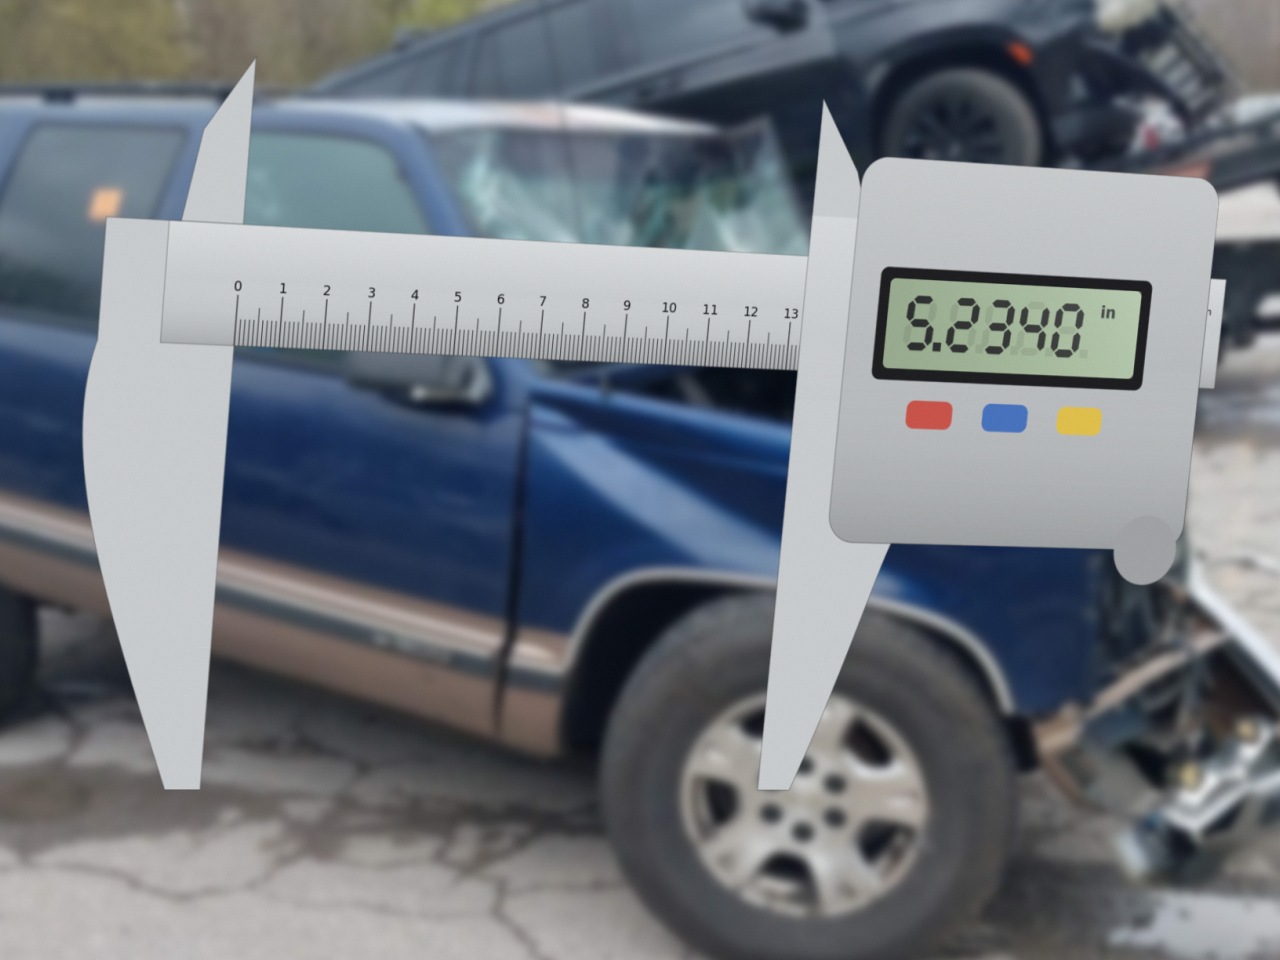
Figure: 5.2340 in
